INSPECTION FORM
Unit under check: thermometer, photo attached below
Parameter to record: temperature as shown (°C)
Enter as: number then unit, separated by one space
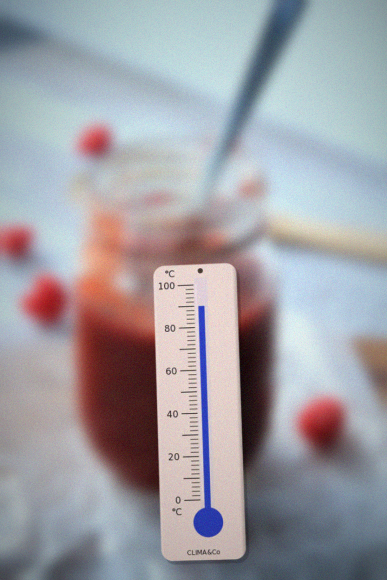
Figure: 90 °C
